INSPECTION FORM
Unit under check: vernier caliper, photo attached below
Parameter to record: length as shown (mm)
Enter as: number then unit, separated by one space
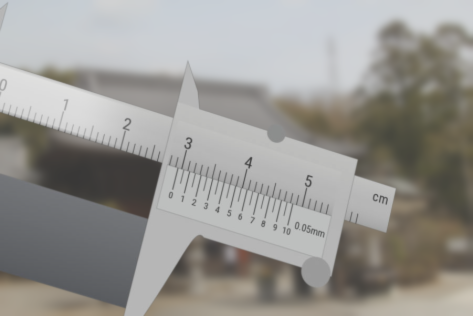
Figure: 29.4 mm
